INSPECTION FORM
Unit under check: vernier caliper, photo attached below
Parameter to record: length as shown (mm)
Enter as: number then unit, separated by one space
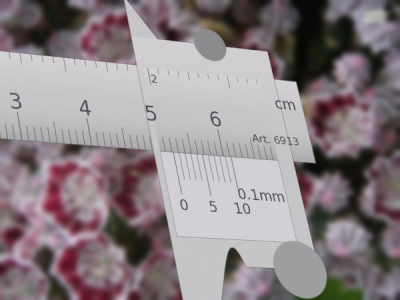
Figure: 52.2 mm
